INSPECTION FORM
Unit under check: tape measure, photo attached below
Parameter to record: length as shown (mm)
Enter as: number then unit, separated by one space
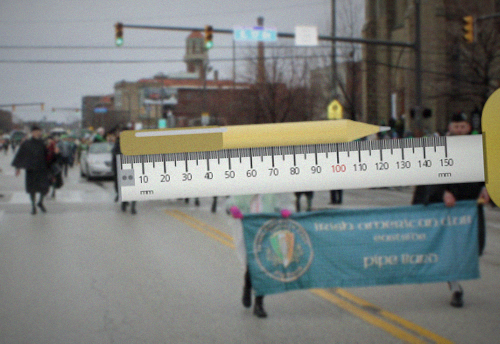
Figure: 125 mm
